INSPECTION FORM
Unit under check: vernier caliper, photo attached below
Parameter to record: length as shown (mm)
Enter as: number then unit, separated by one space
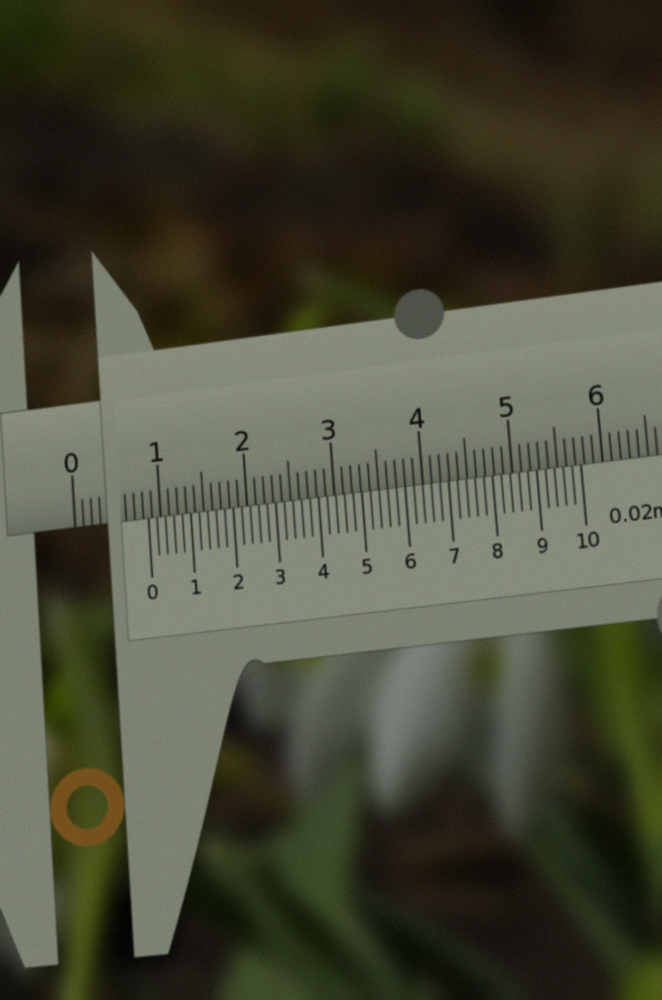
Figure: 8.6 mm
